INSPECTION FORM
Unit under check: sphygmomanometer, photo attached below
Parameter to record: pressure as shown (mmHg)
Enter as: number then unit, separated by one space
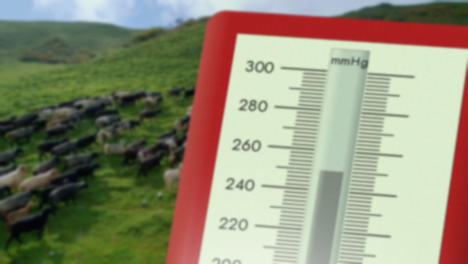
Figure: 250 mmHg
